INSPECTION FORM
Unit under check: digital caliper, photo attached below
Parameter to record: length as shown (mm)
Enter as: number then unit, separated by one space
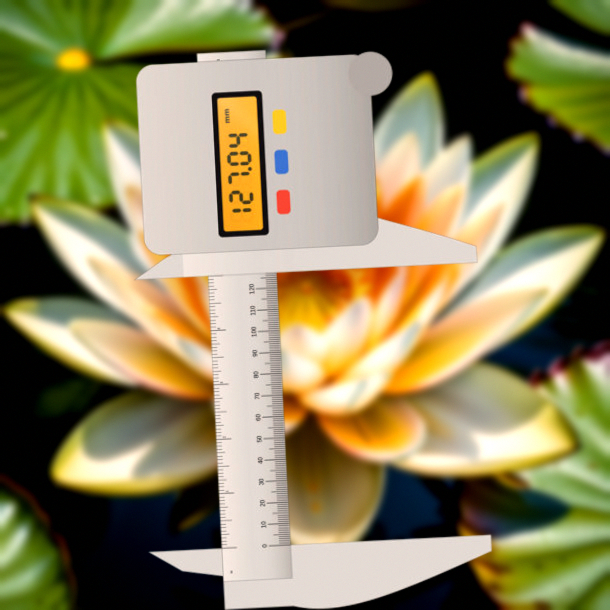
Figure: 127.04 mm
